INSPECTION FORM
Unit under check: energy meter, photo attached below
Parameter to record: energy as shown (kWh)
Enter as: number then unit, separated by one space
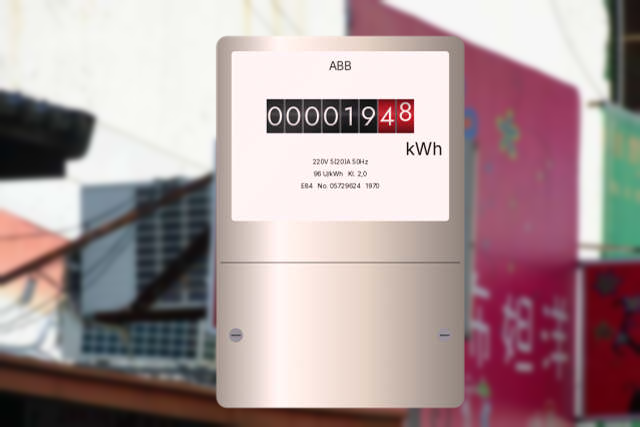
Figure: 19.48 kWh
